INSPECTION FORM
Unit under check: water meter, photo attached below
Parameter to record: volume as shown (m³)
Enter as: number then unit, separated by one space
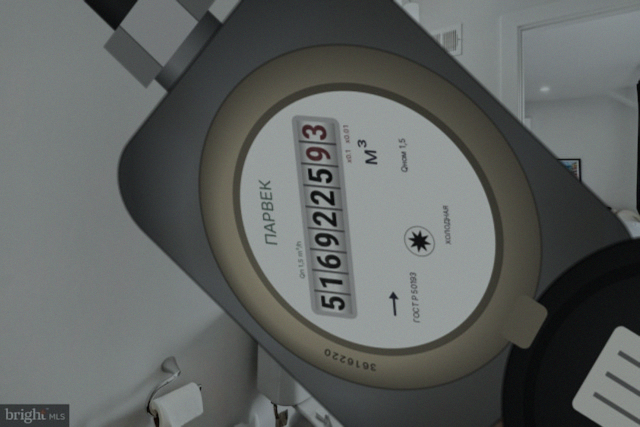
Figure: 5169225.93 m³
